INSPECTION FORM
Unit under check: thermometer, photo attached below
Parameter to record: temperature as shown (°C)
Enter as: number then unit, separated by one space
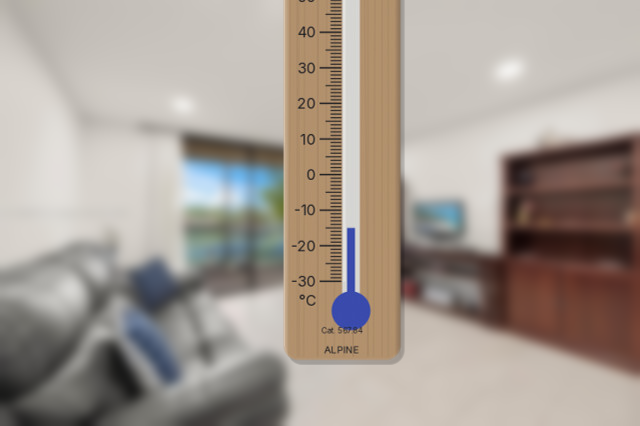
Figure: -15 °C
